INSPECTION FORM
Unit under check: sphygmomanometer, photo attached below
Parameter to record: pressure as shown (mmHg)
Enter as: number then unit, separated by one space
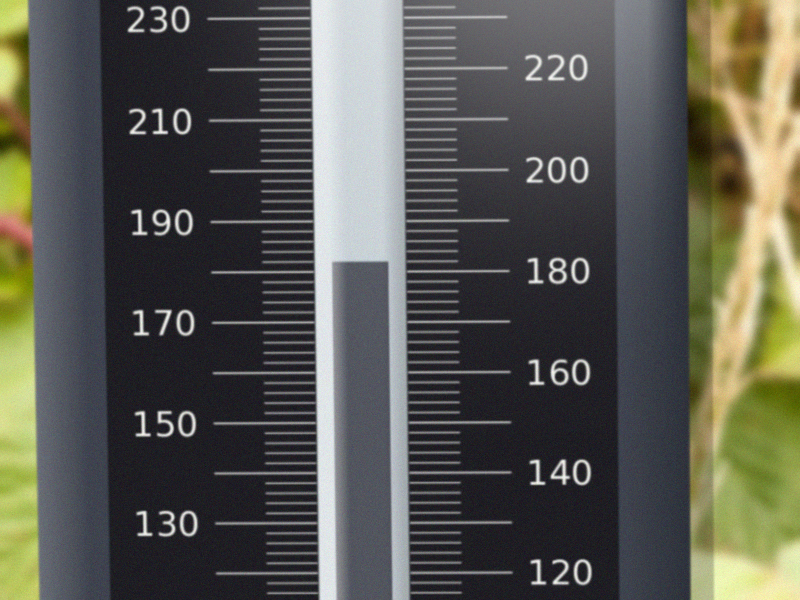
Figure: 182 mmHg
